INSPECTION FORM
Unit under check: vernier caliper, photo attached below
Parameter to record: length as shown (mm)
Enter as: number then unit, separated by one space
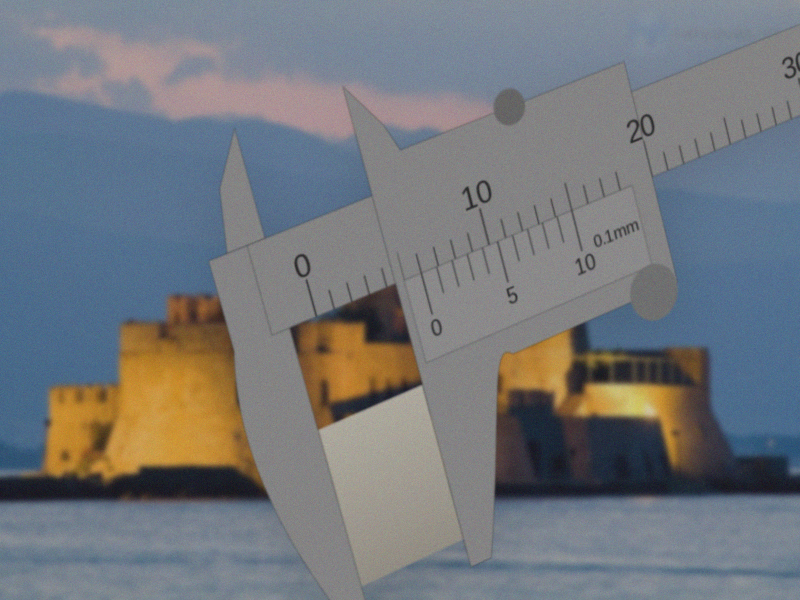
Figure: 6.0 mm
